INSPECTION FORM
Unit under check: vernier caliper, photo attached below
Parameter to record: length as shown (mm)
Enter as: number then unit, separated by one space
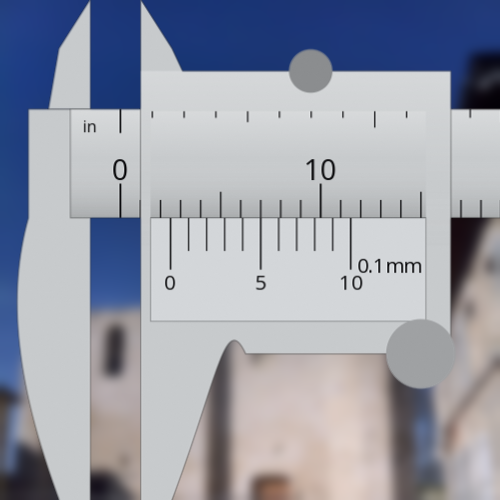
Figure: 2.5 mm
